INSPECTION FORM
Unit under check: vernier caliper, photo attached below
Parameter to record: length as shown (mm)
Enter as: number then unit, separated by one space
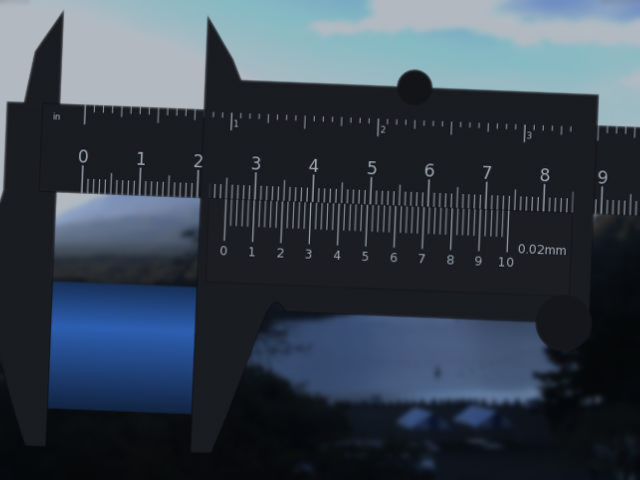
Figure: 25.0 mm
